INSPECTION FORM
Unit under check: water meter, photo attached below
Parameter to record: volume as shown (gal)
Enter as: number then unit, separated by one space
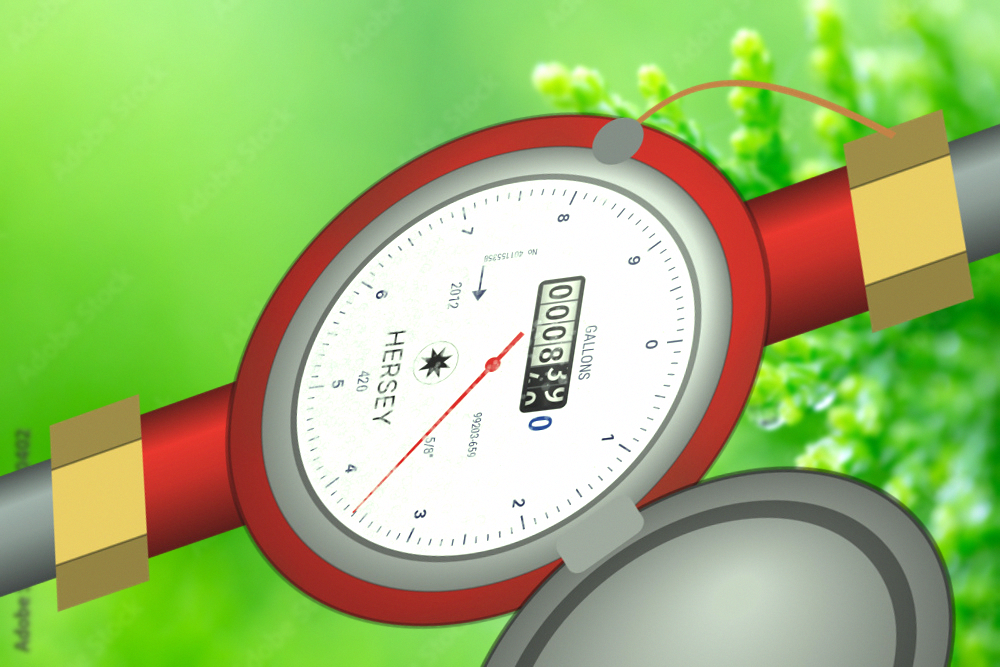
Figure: 8393.6 gal
